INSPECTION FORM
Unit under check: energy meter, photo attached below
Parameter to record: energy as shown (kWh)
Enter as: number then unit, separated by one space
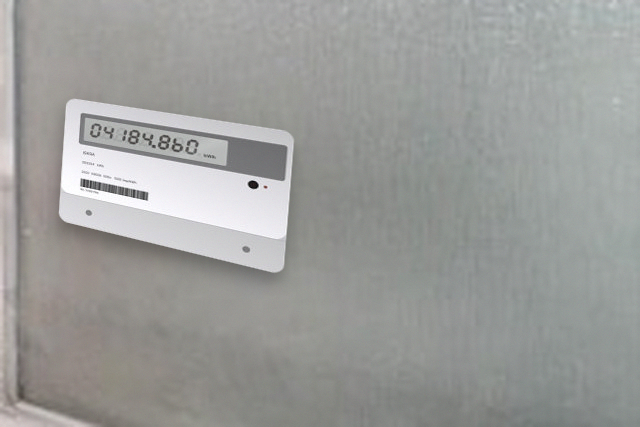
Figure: 4184.860 kWh
